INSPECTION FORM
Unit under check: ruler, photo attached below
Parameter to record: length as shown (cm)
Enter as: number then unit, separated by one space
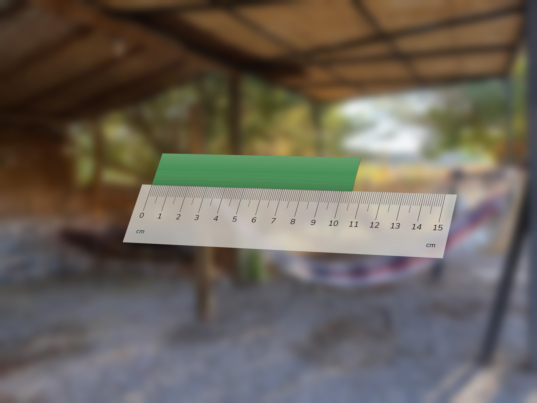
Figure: 10.5 cm
